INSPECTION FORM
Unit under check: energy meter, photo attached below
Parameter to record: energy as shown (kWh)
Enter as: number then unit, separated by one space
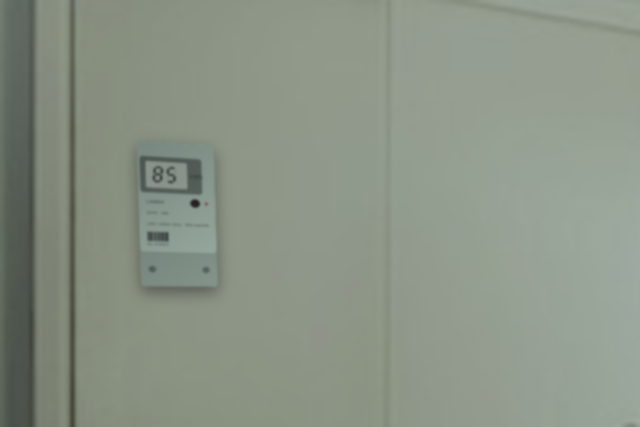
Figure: 85 kWh
